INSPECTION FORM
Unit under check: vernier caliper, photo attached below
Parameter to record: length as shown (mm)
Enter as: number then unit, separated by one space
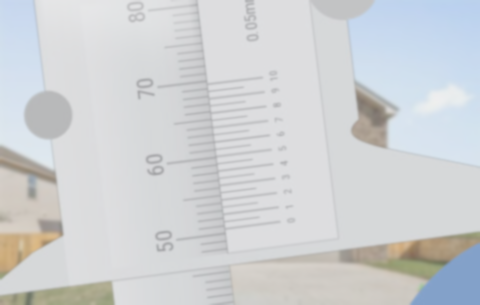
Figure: 50.6 mm
